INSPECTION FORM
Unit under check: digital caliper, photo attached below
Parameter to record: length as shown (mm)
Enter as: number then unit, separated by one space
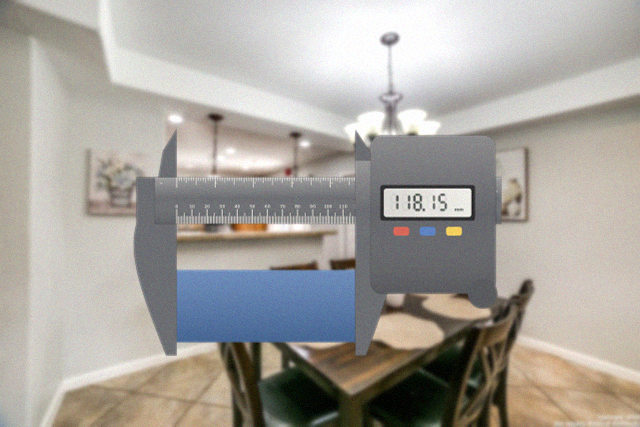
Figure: 118.15 mm
